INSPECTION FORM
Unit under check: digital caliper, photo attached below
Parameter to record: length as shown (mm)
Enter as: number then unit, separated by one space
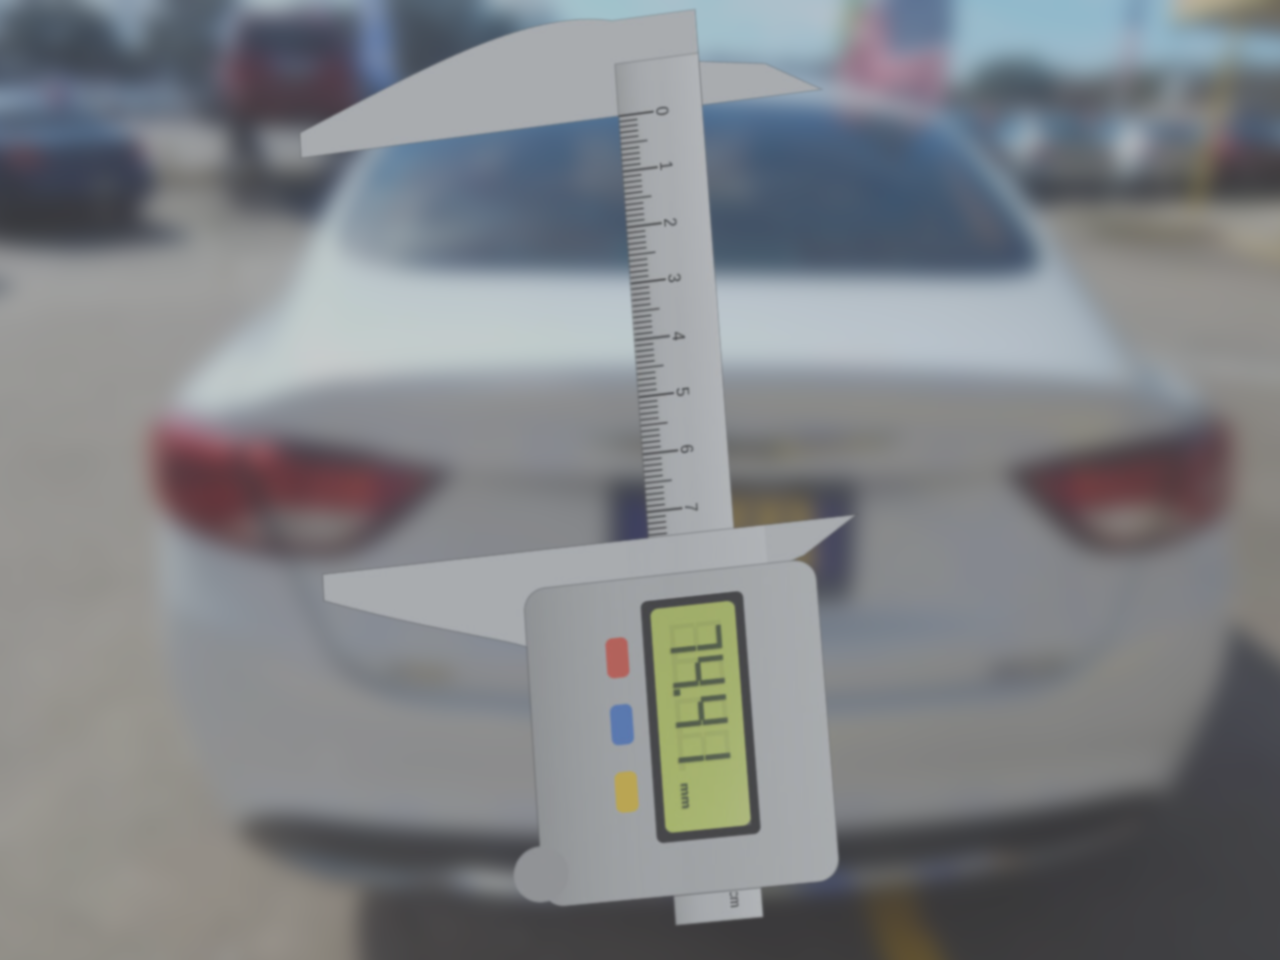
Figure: 74.41 mm
